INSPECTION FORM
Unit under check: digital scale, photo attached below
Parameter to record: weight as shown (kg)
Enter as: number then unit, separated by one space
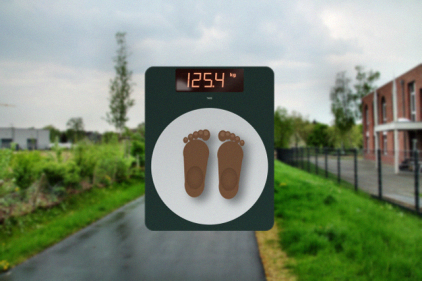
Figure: 125.4 kg
